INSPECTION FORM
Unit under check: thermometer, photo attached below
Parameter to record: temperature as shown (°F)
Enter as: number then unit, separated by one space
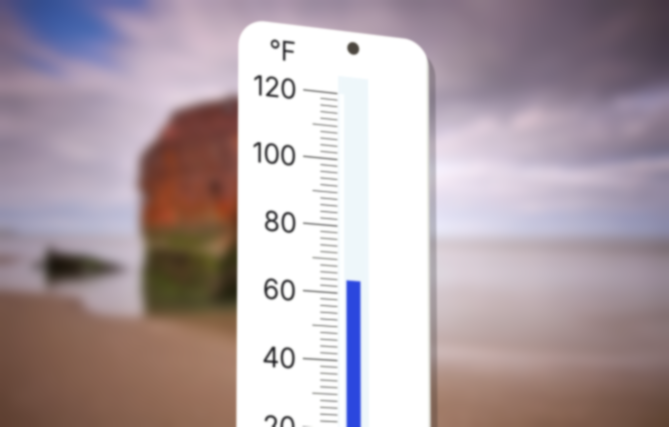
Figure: 64 °F
